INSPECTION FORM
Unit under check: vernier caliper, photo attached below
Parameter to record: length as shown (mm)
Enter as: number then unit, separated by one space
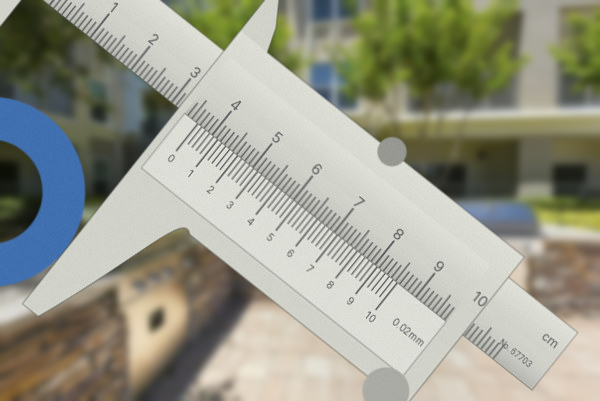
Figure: 36.5 mm
